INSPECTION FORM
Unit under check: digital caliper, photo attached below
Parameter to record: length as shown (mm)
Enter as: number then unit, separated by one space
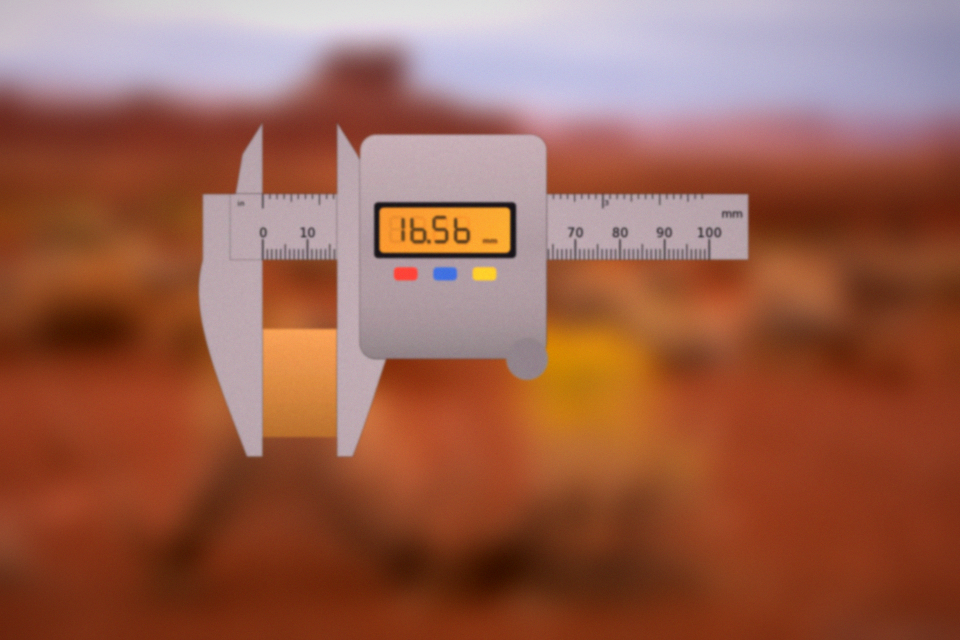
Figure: 16.56 mm
